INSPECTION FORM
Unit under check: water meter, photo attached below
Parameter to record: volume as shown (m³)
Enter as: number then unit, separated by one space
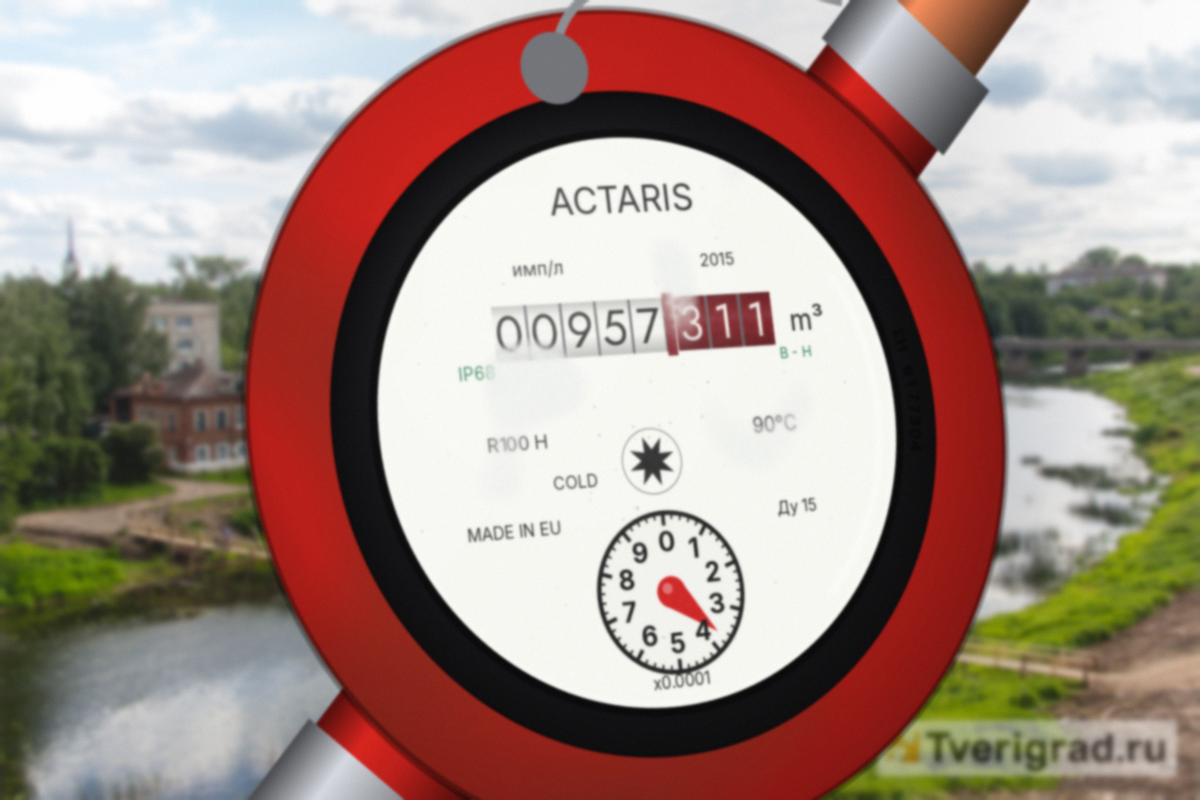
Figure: 957.3113 m³
